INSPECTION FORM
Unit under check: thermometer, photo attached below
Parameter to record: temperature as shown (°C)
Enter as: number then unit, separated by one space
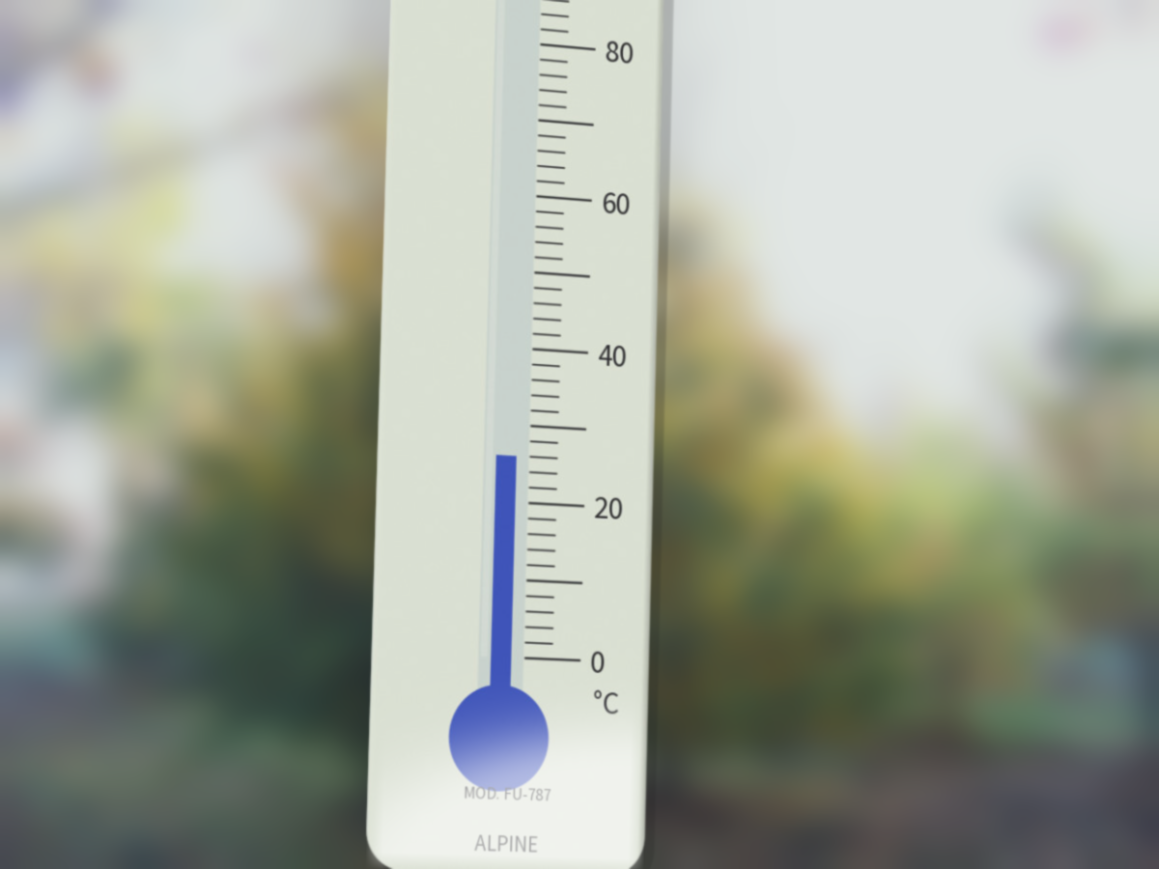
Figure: 26 °C
